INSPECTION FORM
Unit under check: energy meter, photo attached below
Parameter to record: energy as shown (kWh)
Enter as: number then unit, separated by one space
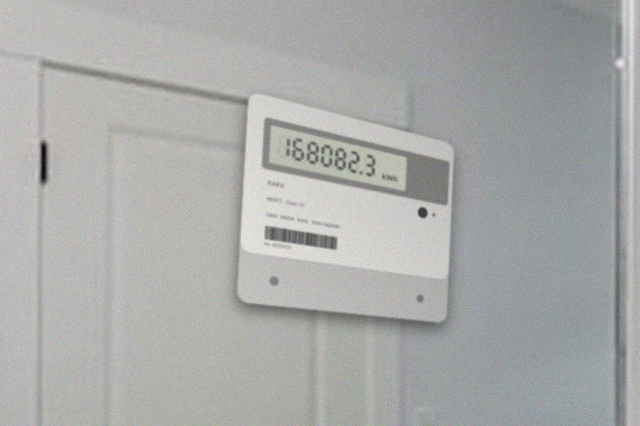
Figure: 168082.3 kWh
